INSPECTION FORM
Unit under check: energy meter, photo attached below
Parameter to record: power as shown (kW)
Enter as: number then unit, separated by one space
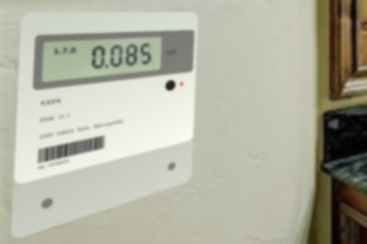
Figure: 0.085 kW
